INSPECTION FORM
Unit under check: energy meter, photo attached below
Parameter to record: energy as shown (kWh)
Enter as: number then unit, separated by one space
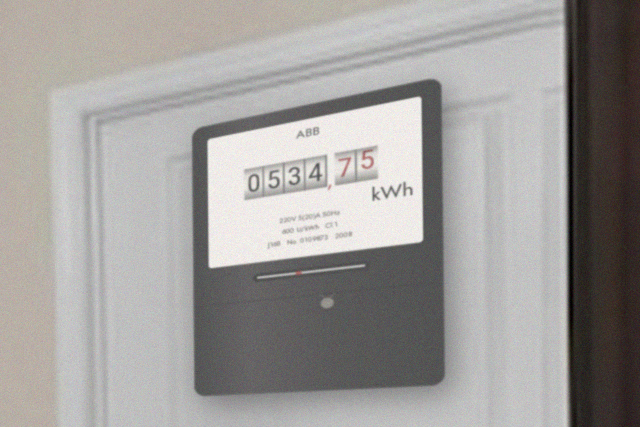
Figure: 534.75 kWh
